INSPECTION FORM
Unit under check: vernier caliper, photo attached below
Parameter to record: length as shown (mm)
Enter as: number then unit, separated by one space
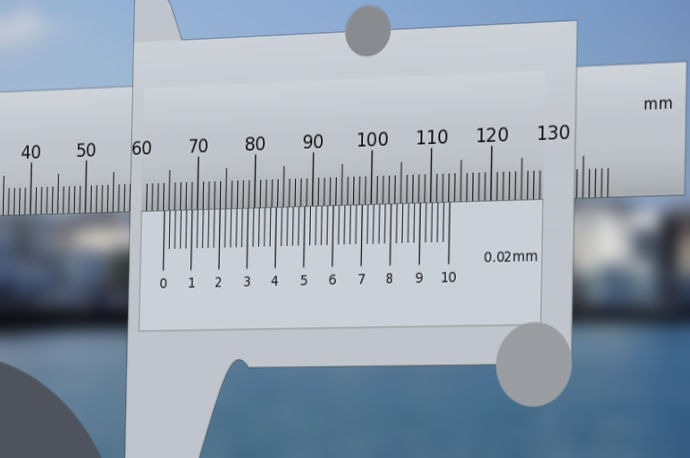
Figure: 64.2 mm
